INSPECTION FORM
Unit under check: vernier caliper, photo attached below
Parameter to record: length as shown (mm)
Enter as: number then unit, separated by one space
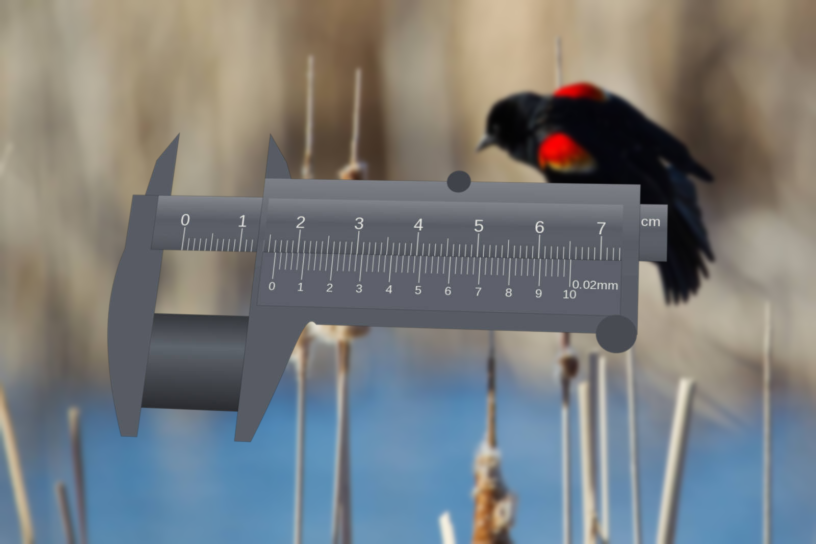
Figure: 16.2 mm
